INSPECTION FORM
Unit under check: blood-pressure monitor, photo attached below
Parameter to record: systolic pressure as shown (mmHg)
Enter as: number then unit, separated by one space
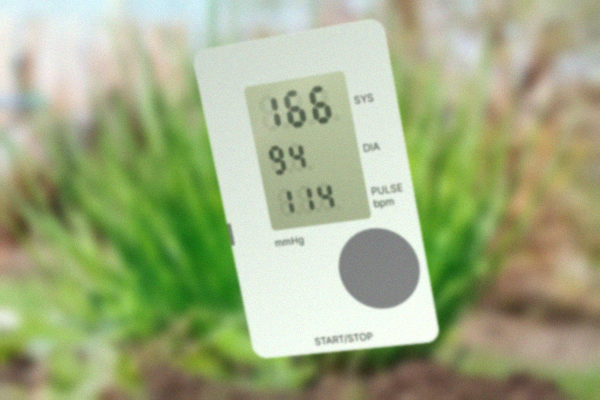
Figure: 166 mmHg
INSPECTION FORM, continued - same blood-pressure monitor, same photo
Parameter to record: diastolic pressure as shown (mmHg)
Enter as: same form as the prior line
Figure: 94 mmHg
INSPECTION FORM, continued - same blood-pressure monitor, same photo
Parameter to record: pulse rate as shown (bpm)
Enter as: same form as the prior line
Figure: 114 bpm
